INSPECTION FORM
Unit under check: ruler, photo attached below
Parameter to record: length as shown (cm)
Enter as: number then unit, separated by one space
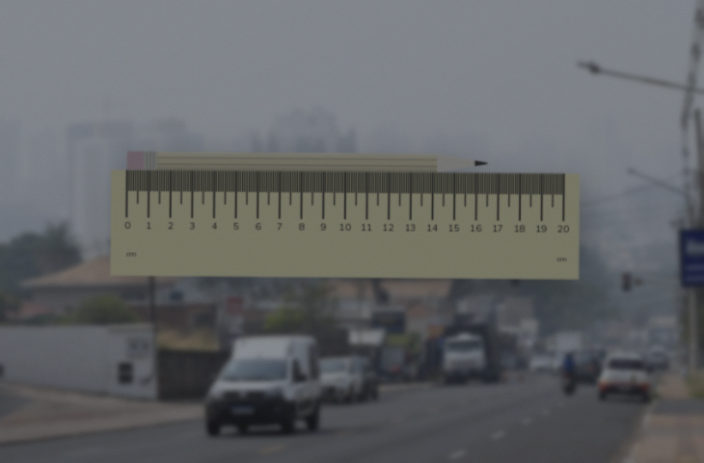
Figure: 16.5 cm
